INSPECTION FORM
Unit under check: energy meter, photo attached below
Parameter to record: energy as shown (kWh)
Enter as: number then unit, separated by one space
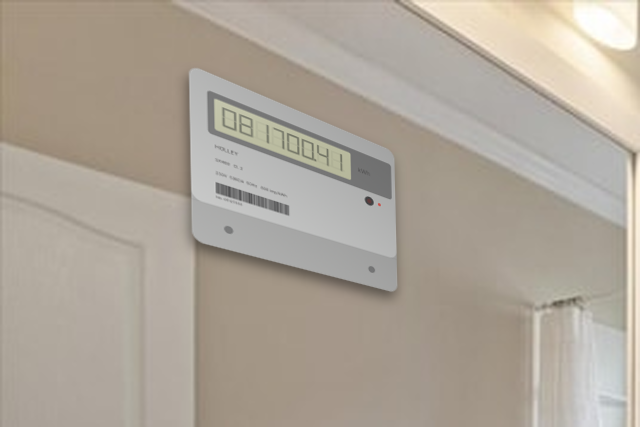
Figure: 81700.41 kWh
